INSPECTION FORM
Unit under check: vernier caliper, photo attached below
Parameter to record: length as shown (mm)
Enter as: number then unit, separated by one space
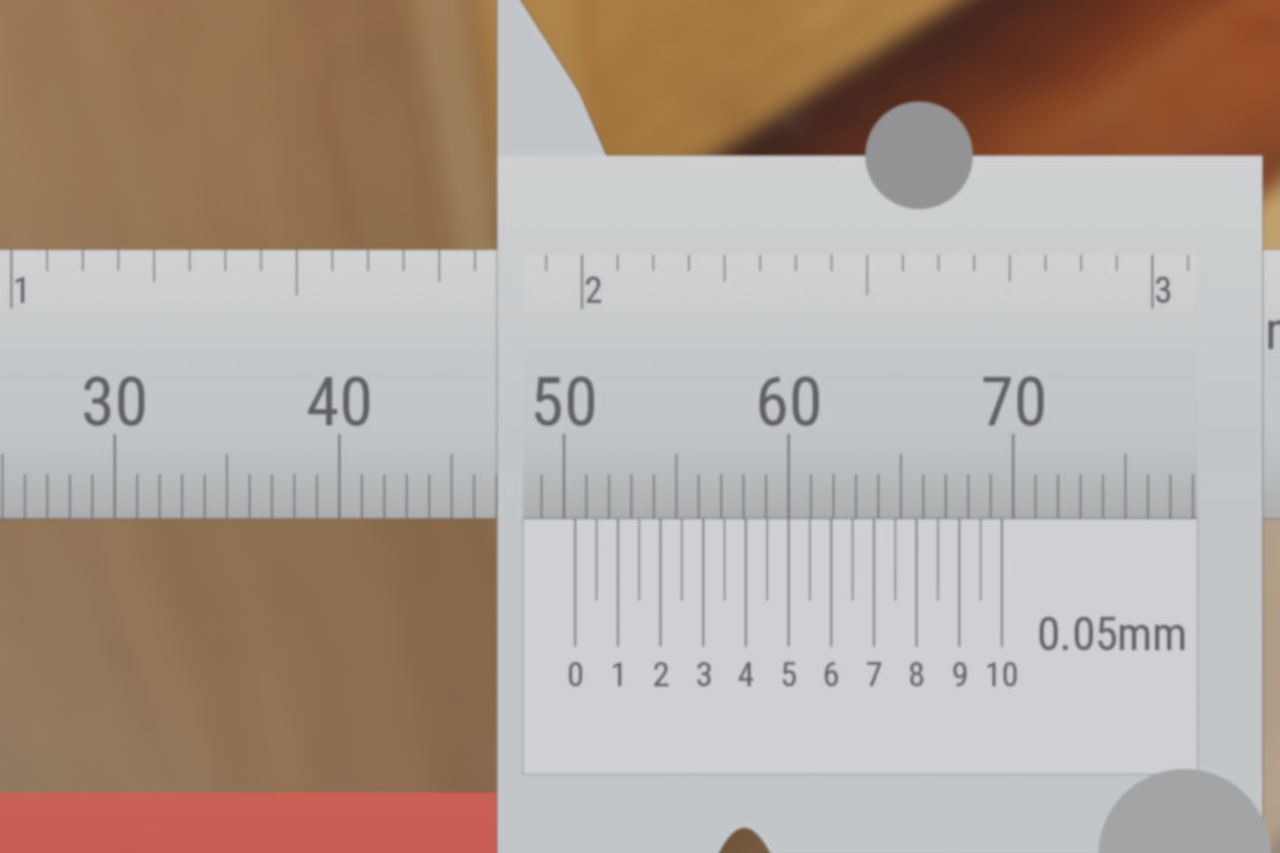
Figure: 50.5 mm
